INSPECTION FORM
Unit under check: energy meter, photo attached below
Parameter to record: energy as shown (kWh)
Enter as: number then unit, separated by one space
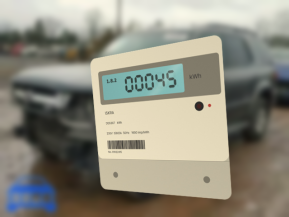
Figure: 45 kWh
